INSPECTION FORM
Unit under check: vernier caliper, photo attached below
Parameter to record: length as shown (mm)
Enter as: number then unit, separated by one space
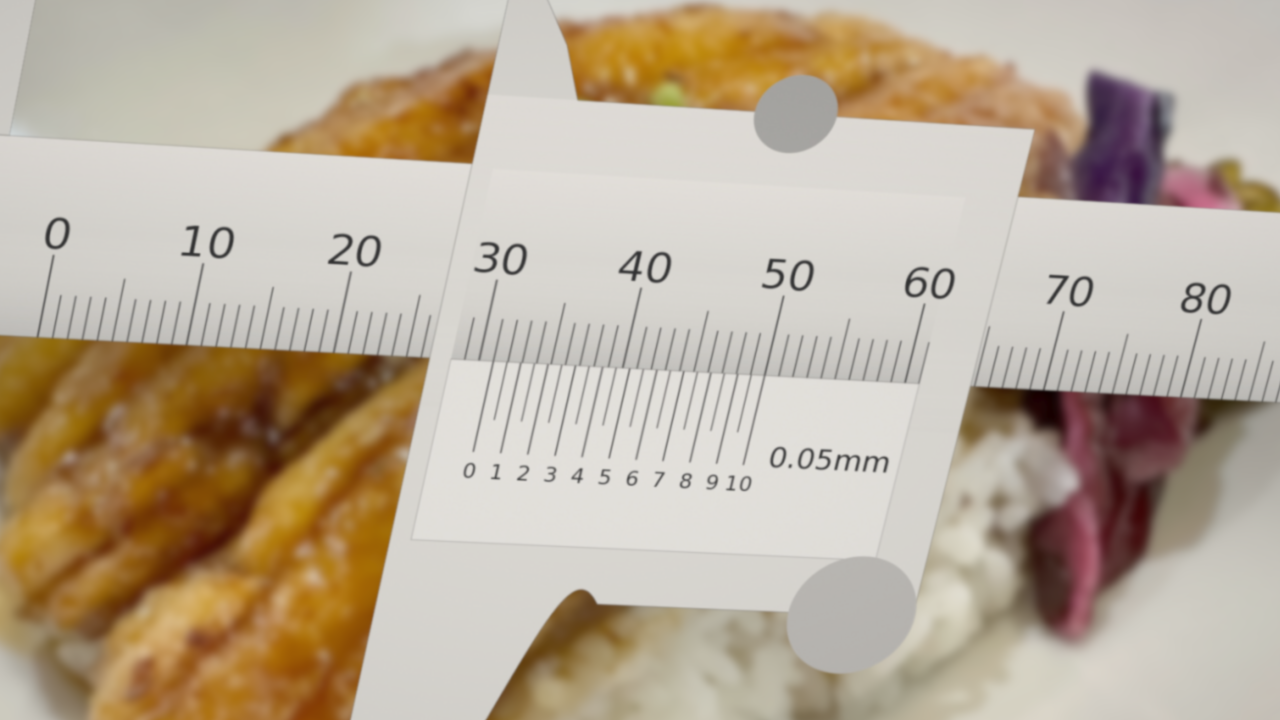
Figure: 31.0 mm
